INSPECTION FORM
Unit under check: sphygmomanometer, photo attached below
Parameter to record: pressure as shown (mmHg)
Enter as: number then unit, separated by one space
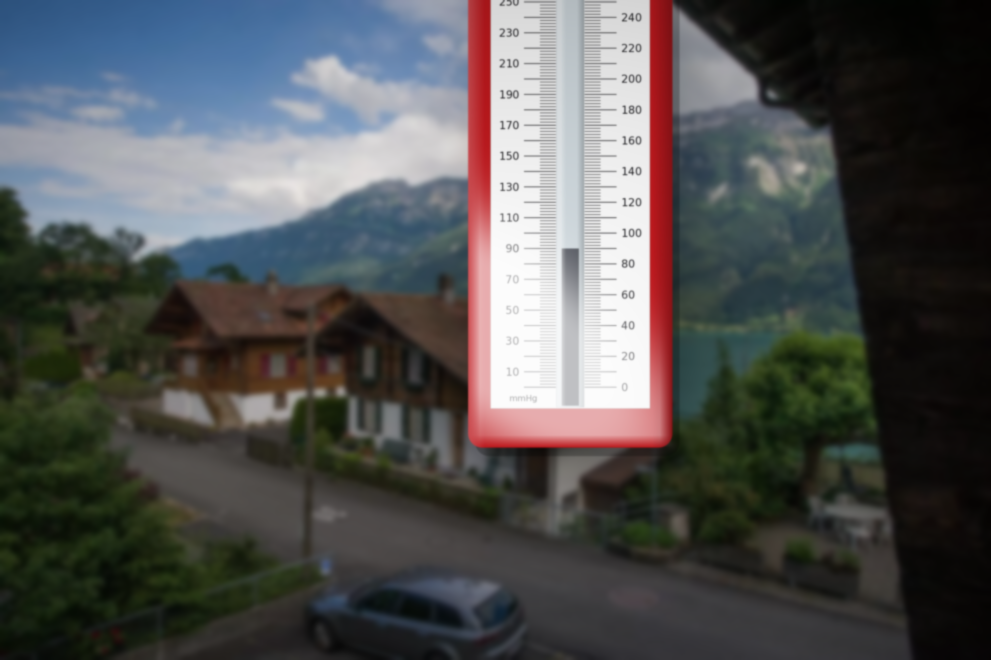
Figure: 90 mmHg
